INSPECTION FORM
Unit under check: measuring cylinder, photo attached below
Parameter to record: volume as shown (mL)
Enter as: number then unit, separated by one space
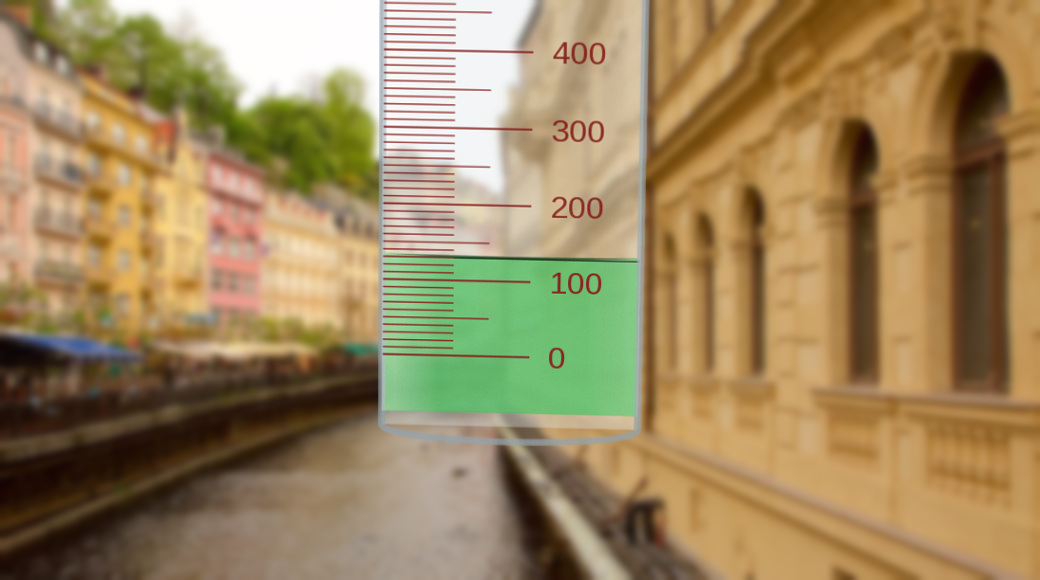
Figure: 130 mL
